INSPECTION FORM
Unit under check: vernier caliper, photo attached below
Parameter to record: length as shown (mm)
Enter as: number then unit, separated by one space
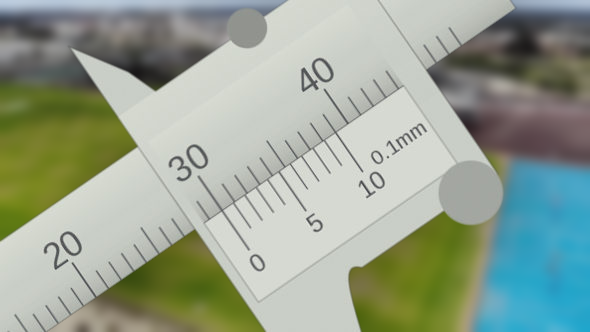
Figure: 30.0 mm
